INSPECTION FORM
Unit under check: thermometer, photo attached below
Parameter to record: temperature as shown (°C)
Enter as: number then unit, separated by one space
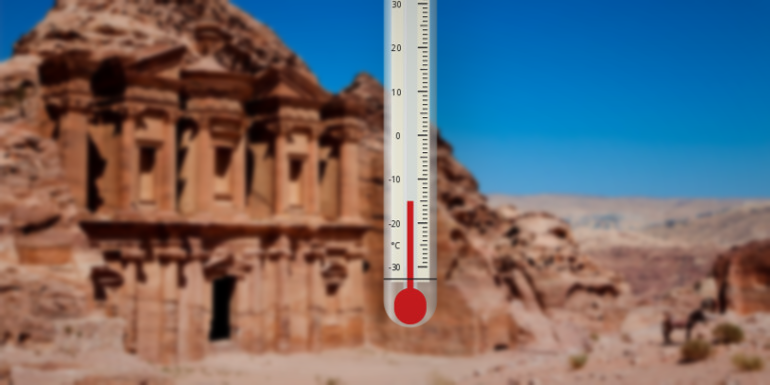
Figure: -15 °C
